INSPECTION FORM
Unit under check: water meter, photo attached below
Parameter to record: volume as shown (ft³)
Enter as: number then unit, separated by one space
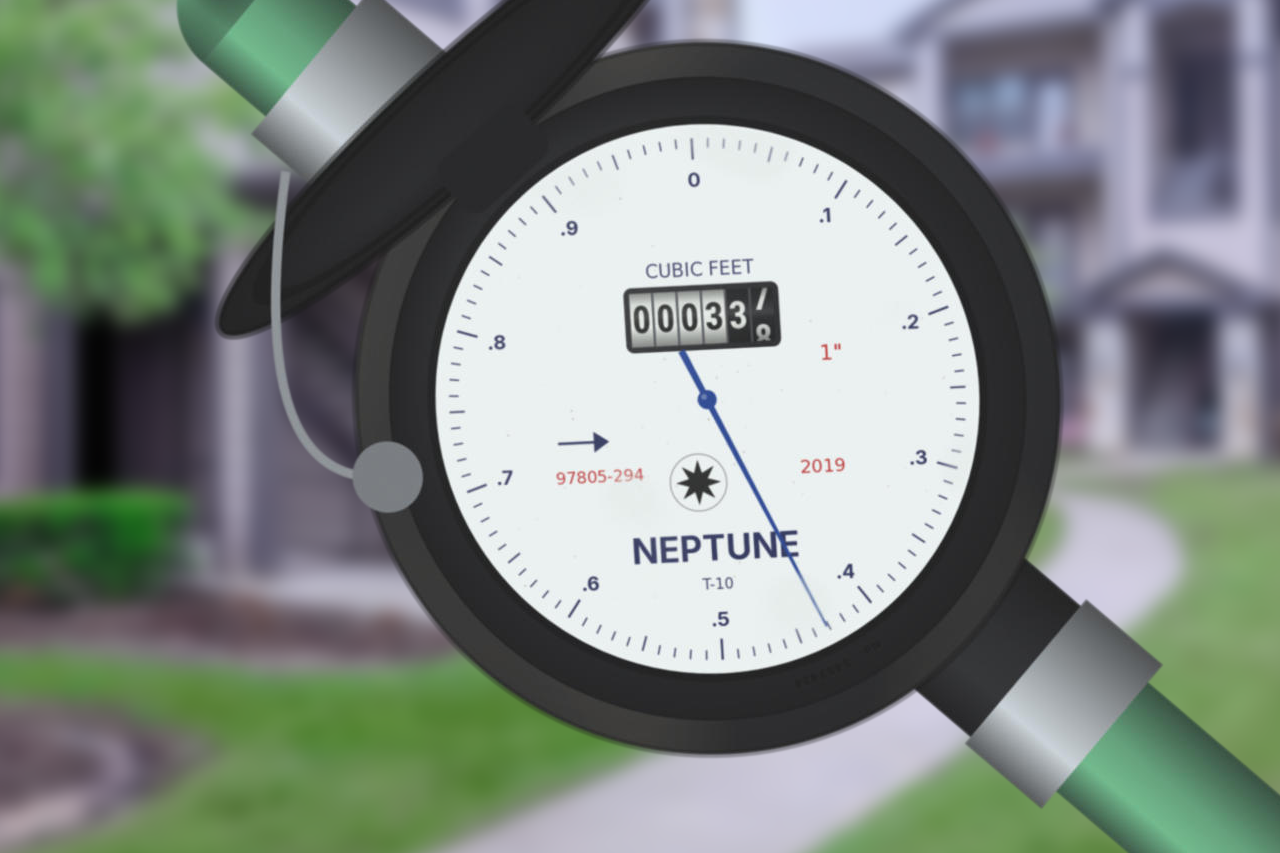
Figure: 337.43 ft³
